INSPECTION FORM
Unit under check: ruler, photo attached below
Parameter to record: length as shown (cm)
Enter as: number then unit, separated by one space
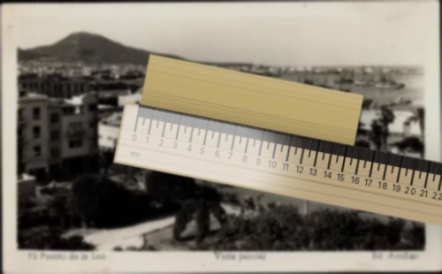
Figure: 15.5 cm
